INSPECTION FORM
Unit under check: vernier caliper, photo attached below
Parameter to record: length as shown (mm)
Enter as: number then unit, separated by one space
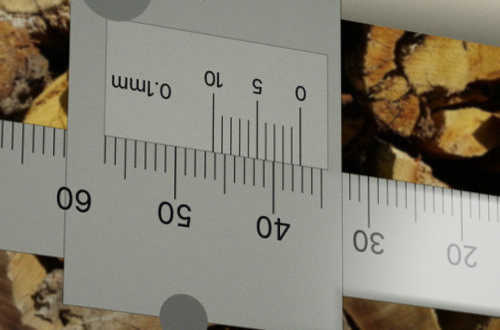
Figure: 37.2 mm
